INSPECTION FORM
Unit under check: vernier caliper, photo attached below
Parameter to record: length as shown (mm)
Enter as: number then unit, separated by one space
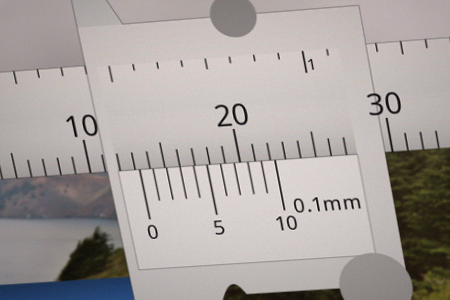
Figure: 13.3 mm
